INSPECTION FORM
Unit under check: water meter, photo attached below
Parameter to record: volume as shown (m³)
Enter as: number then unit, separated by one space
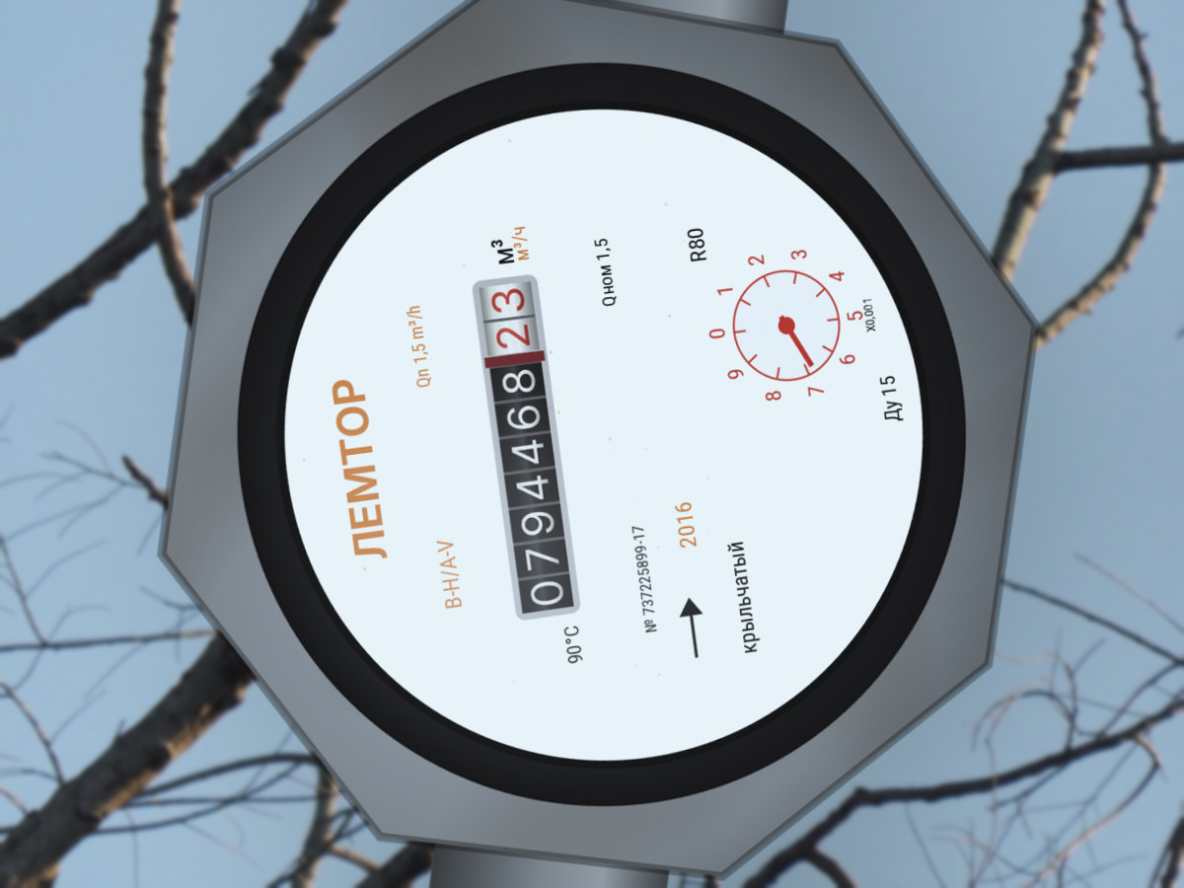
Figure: 794468.236 m³
